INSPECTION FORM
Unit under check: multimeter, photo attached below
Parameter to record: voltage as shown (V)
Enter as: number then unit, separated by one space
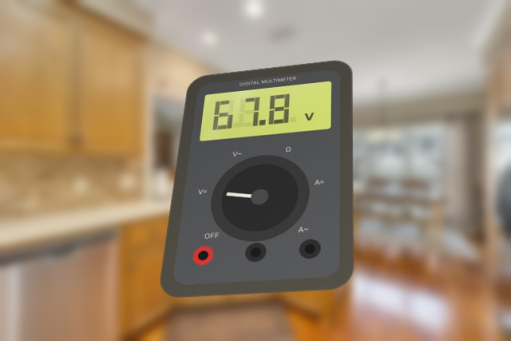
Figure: 67.8 V
